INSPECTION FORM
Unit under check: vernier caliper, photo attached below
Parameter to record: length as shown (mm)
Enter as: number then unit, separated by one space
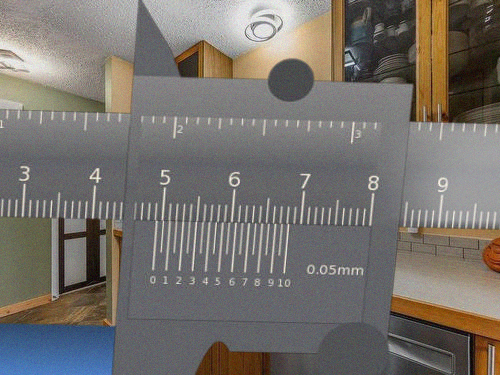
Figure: 49.2 mm
